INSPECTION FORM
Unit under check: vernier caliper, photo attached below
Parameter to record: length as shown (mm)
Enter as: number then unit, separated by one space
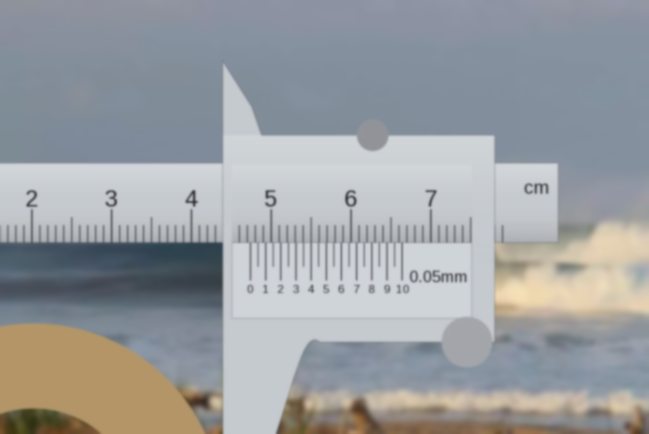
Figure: 47.4 mm
